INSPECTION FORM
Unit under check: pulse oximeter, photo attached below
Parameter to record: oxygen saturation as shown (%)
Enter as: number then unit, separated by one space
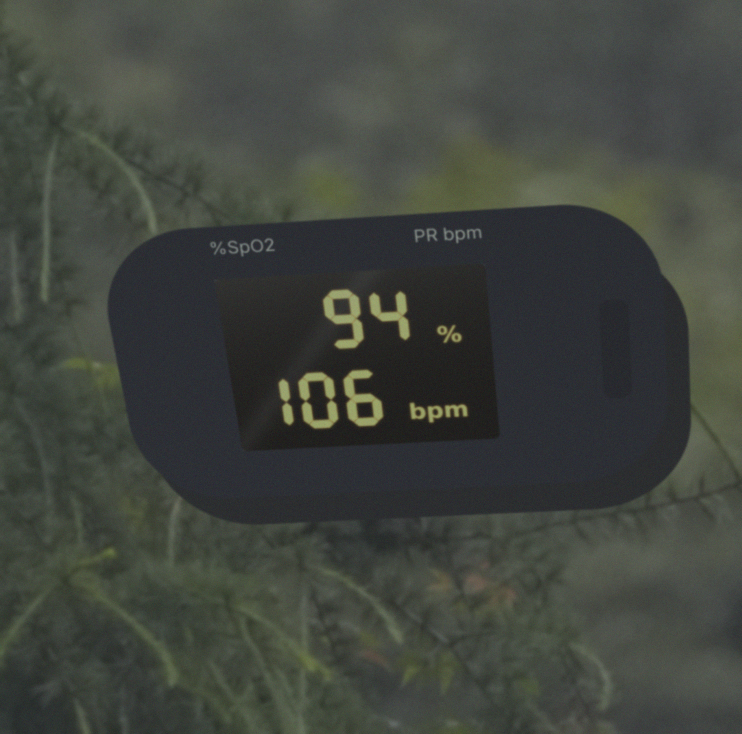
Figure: 94 %
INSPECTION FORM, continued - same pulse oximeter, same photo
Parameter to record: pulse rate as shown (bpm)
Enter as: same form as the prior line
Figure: 106 bpm
